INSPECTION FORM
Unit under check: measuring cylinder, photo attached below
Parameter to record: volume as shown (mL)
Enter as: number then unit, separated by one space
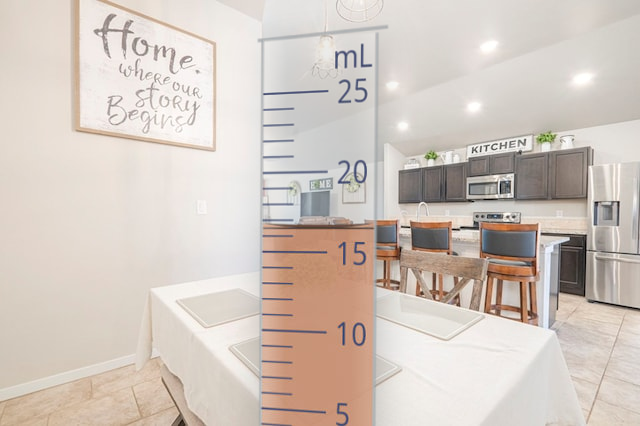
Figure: 16.5 mL
